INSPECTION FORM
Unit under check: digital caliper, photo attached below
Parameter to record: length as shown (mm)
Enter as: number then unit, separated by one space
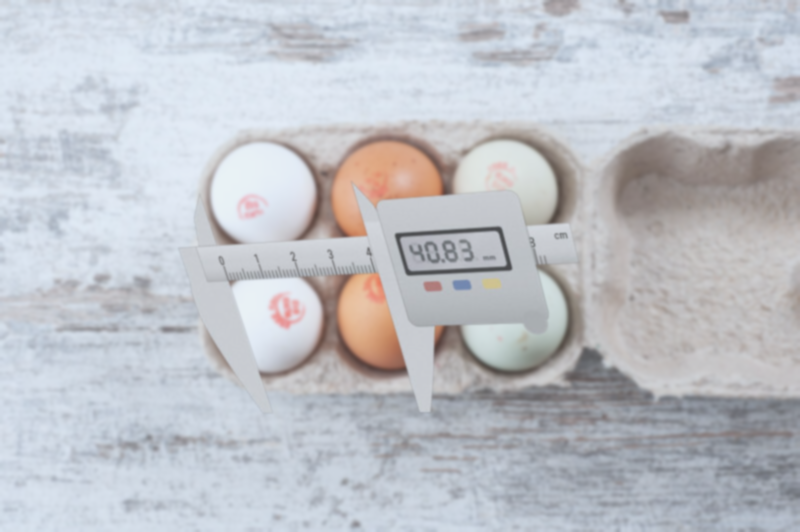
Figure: 40.83 mm
